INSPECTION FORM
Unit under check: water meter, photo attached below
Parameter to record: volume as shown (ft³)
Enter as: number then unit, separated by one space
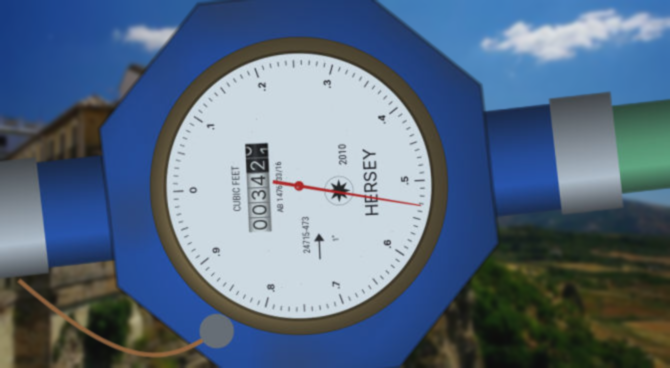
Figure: 3420.53 ft³
